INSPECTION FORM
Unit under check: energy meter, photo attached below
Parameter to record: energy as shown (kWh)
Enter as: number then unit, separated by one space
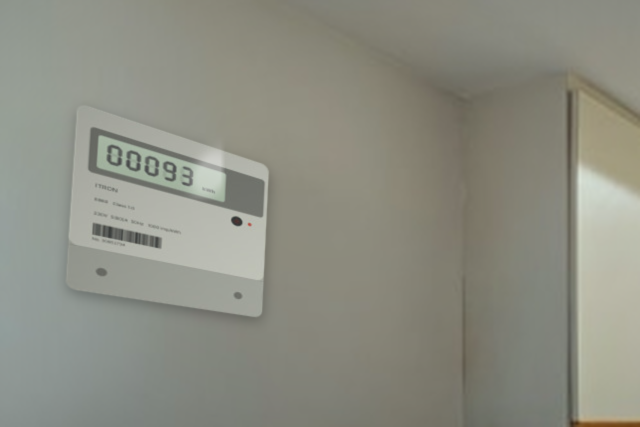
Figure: 93 kWh
